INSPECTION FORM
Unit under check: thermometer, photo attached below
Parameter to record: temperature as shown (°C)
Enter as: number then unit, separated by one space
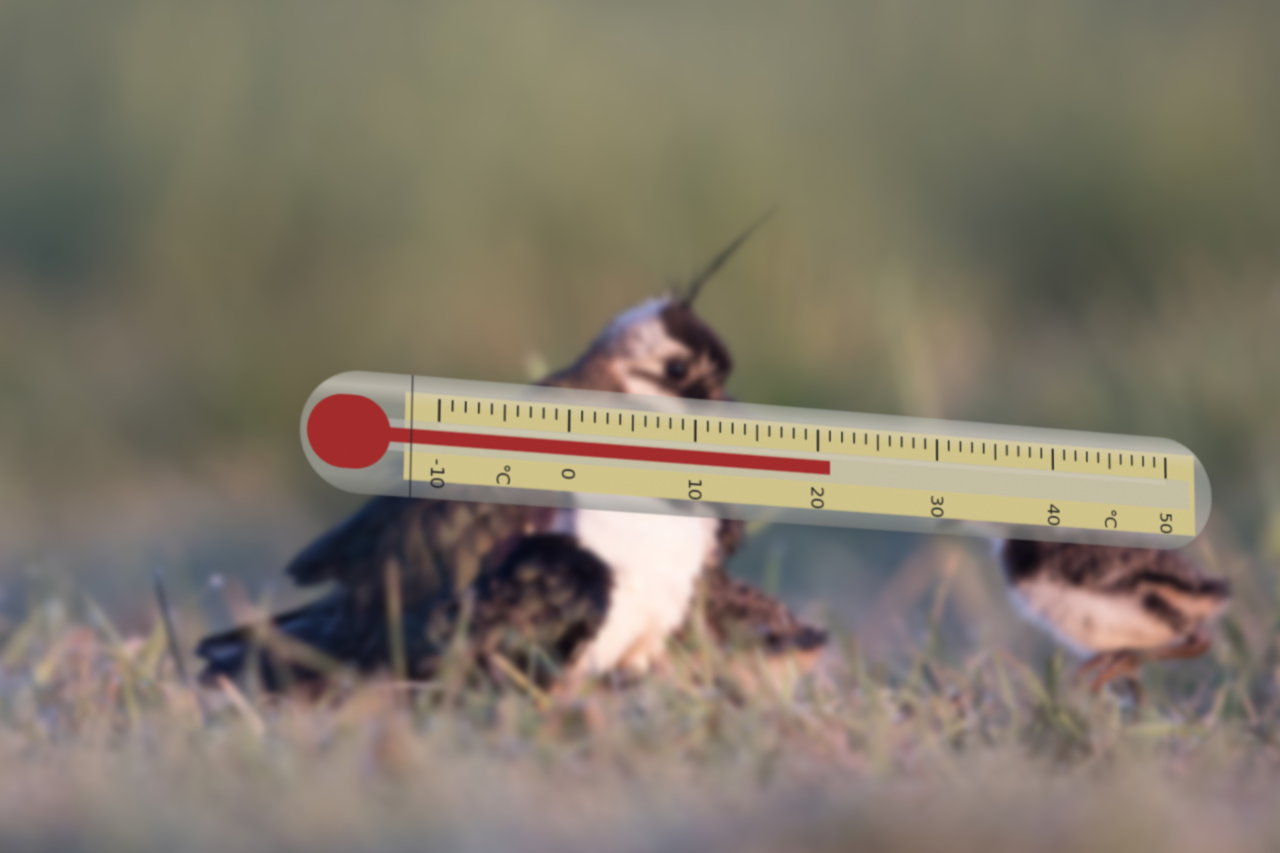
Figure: 21 °C
